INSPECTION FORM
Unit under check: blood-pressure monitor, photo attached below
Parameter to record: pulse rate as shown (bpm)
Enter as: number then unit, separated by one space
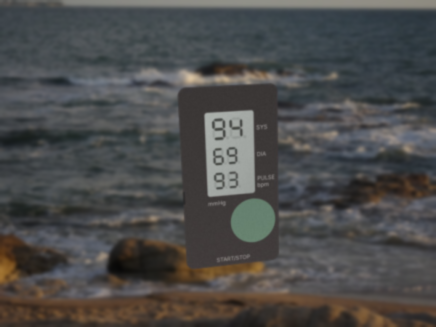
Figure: 93 bpm
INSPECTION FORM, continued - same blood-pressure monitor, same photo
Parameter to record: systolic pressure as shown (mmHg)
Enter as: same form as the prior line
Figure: 94 mmHg
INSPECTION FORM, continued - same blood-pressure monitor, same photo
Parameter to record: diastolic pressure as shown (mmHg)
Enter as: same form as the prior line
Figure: 69 mmHg
